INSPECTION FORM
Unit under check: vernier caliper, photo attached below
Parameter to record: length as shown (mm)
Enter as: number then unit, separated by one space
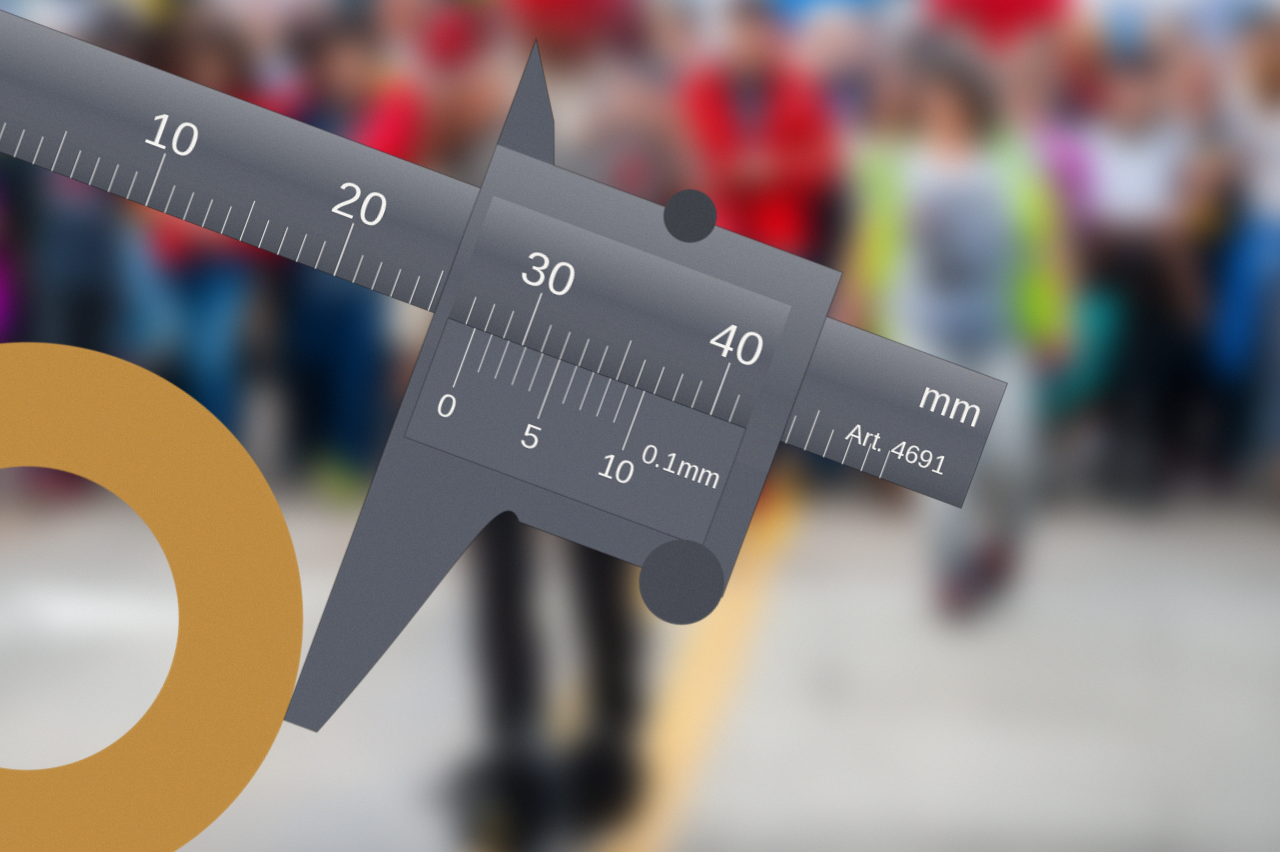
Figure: 27.5 mm
